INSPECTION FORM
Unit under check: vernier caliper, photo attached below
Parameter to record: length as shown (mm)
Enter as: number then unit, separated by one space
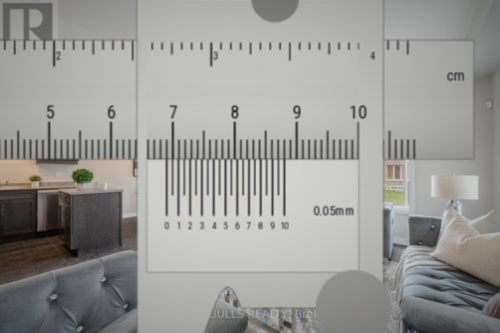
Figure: 69.0 mm
